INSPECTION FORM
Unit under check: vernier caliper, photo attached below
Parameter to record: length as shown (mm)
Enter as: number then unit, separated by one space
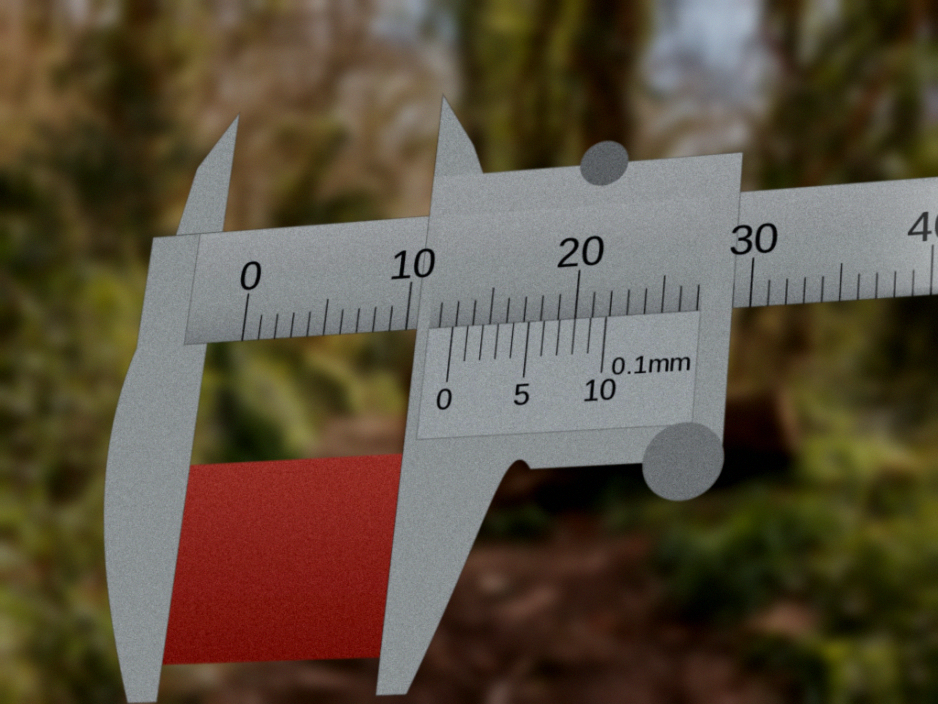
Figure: 12.8 mm
